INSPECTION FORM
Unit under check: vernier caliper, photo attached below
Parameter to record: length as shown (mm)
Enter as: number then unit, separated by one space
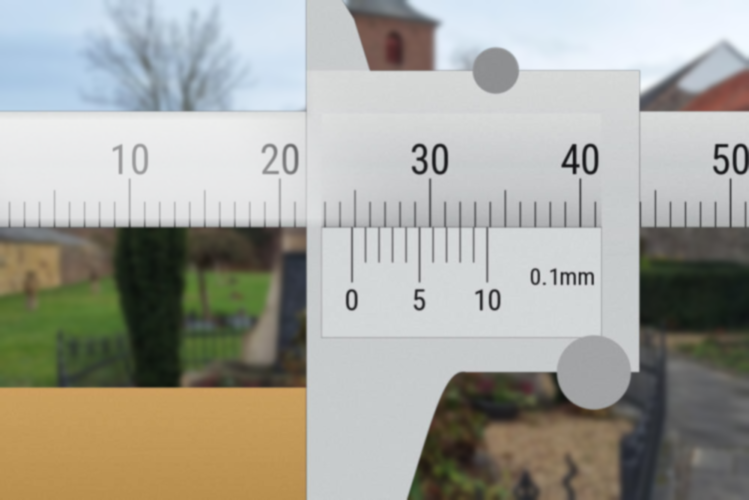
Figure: 24.8 mm
